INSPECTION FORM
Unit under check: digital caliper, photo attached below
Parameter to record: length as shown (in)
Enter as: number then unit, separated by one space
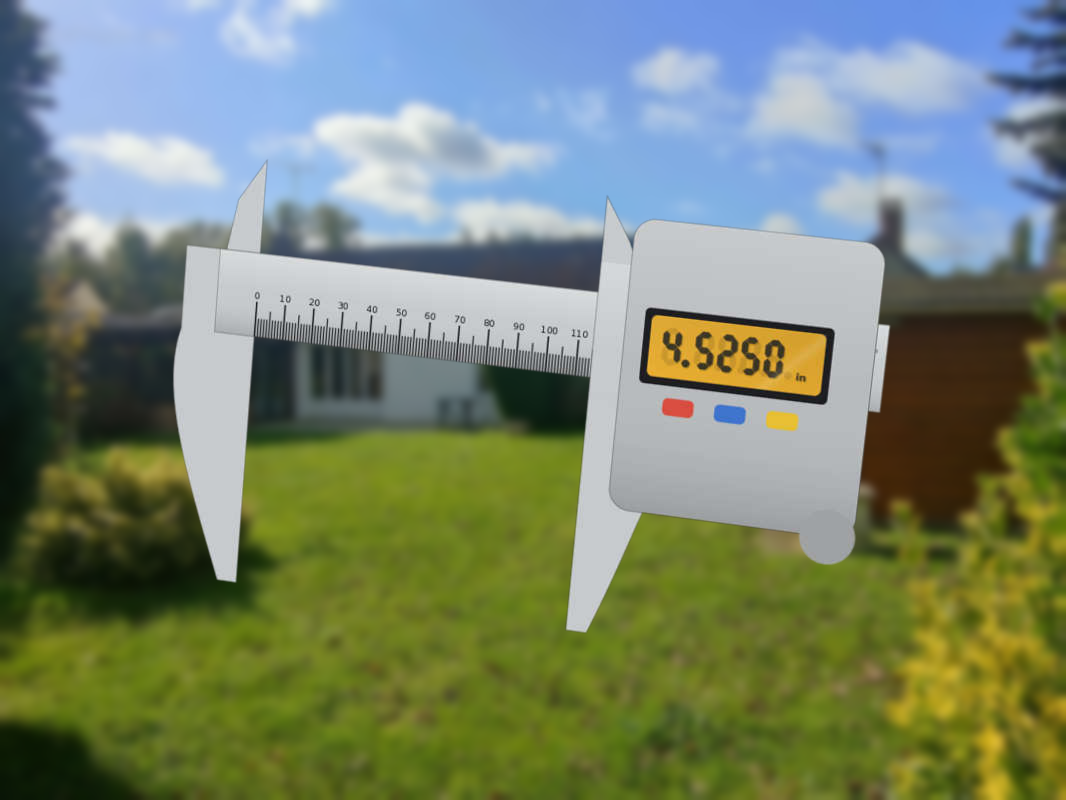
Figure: 4.5250 in
